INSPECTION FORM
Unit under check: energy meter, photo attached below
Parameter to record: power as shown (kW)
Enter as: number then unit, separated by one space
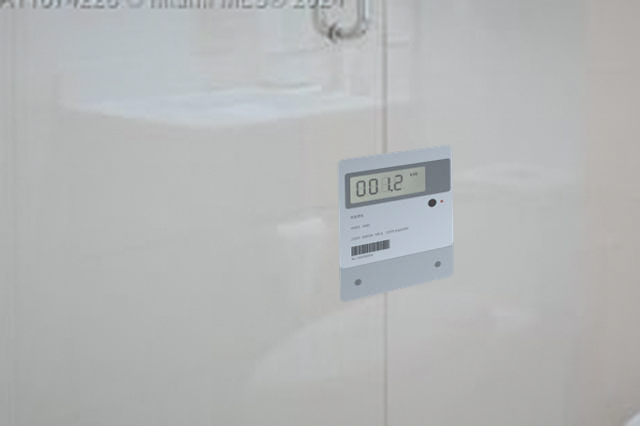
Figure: 1.2 kW
